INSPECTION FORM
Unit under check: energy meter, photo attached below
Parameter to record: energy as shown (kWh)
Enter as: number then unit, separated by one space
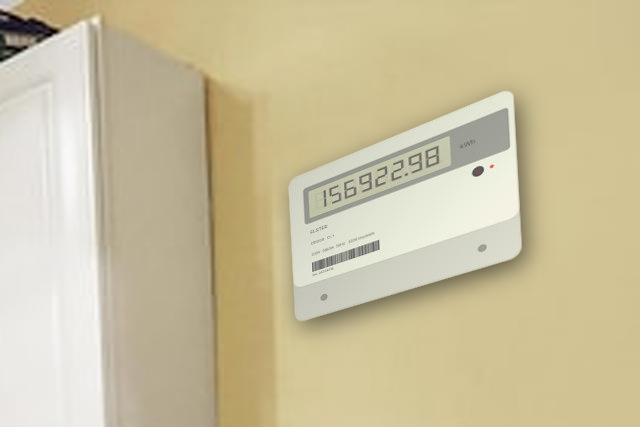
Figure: 156922.98 kWh
